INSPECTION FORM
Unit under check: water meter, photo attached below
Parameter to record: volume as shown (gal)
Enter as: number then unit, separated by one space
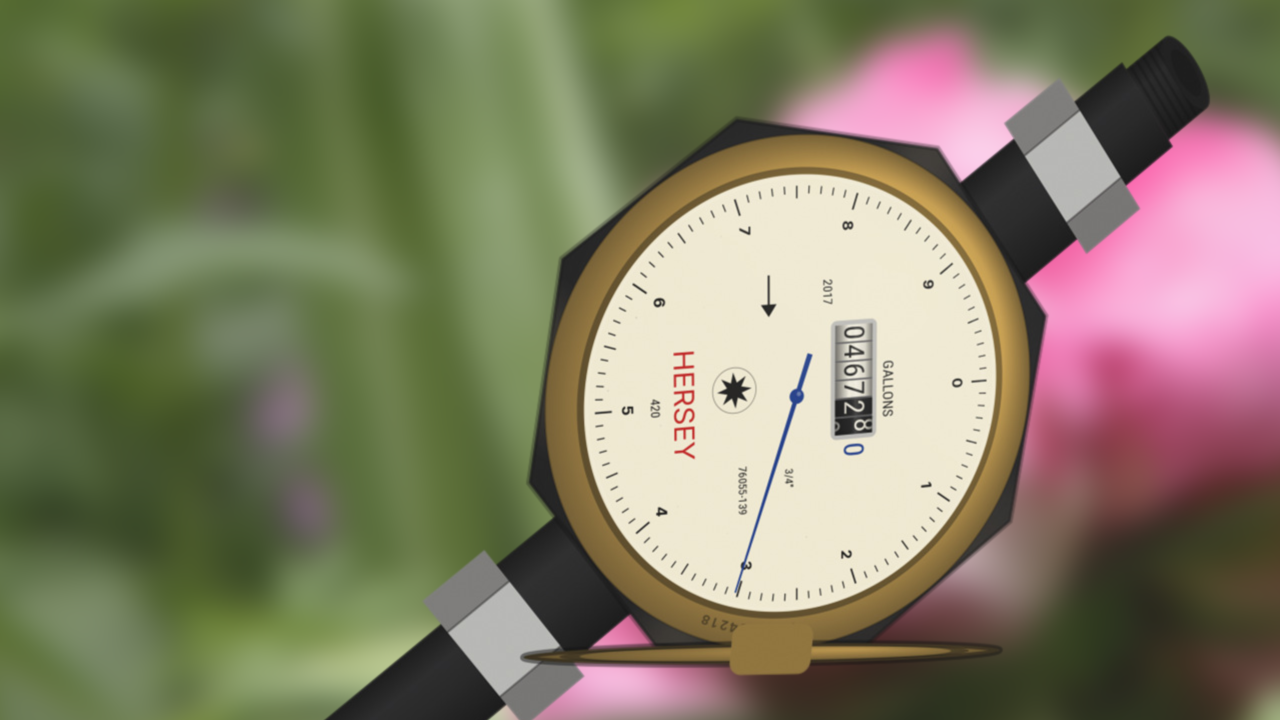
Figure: 467283.0 gal
